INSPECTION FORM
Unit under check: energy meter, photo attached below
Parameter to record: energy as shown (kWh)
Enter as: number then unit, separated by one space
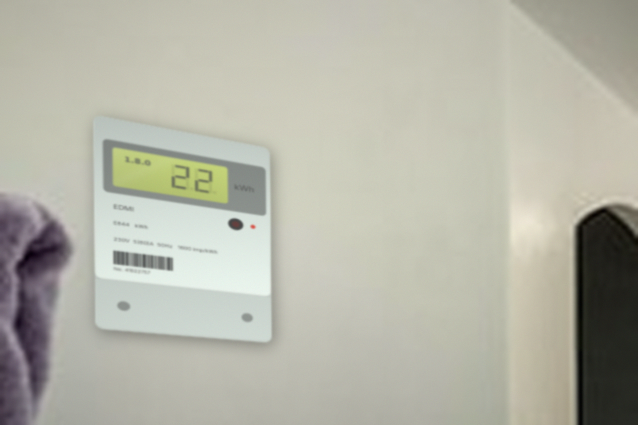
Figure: 22 kWh
